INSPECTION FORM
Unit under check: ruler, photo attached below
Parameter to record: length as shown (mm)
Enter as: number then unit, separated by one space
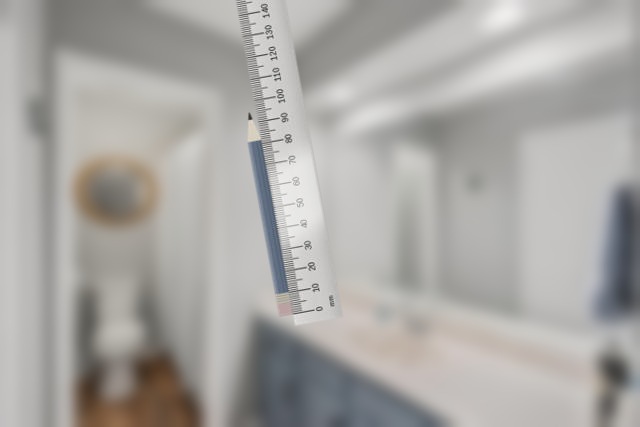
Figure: 95 mm
